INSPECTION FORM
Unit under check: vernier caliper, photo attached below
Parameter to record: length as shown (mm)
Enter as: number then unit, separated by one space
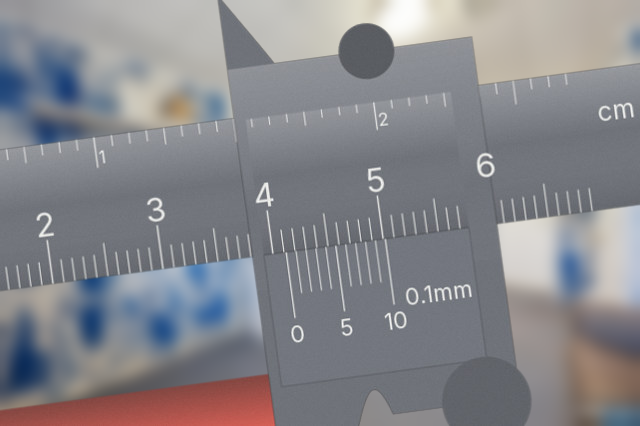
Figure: 41.2 mm
